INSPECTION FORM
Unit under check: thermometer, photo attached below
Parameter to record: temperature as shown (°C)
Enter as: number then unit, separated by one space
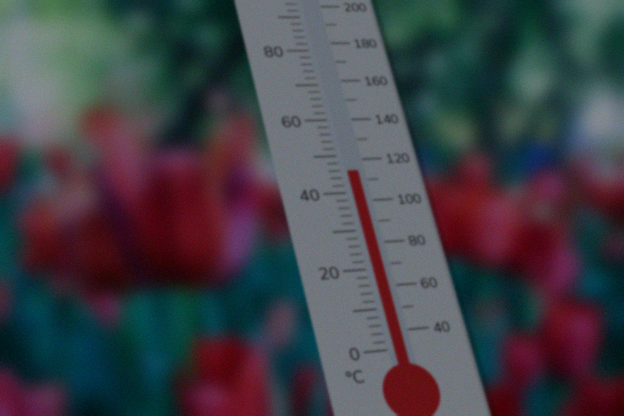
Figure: 46 °C
